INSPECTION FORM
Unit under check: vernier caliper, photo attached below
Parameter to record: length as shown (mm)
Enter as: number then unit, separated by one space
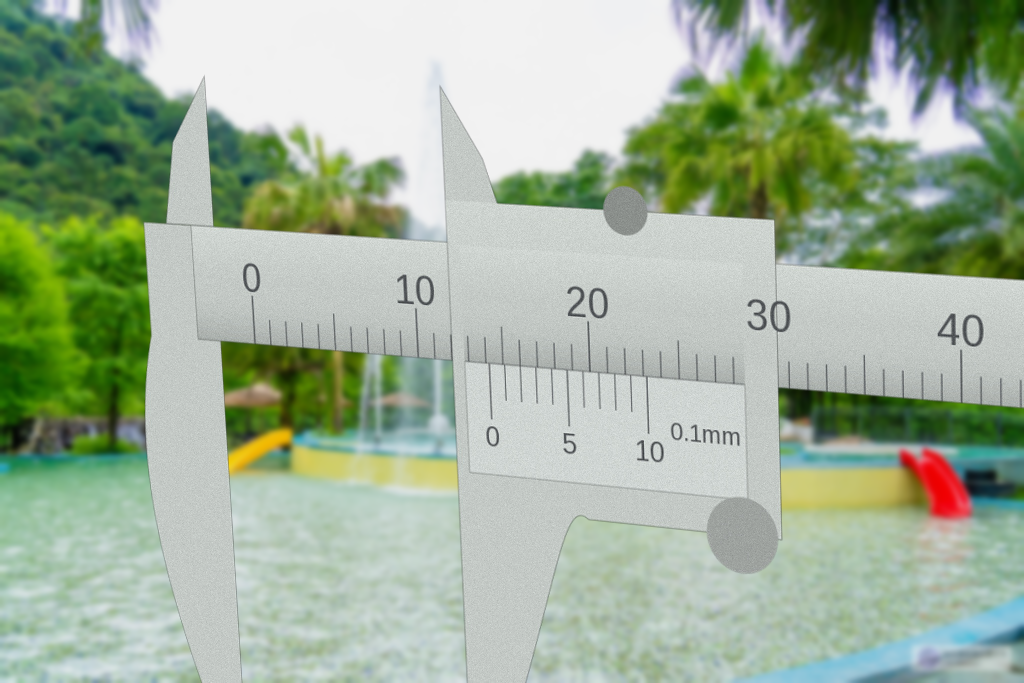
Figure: 14.2 mm
